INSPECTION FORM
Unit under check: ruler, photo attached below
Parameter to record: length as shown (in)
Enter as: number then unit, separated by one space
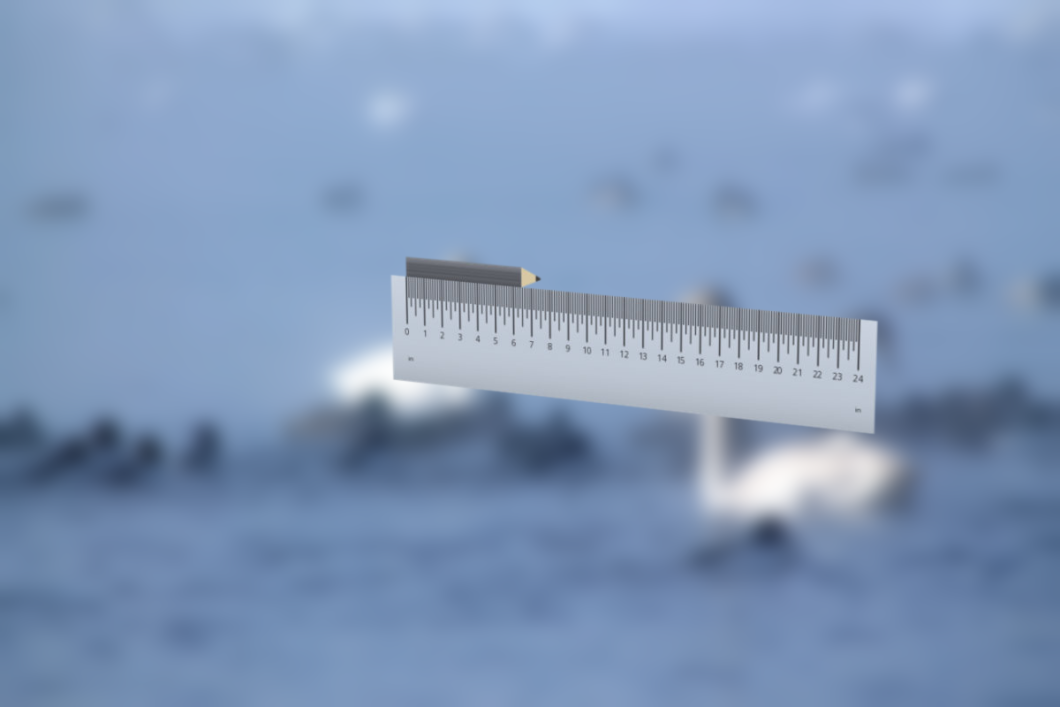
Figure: 7.5 in
